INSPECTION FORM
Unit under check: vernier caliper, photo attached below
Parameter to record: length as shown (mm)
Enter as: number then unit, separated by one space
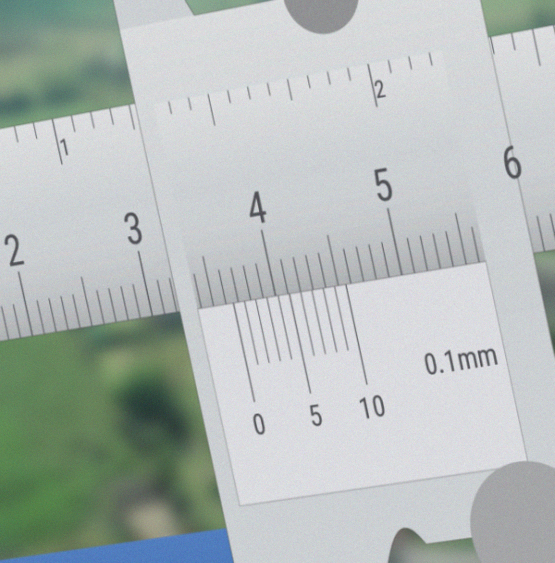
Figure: 36.6 mm
